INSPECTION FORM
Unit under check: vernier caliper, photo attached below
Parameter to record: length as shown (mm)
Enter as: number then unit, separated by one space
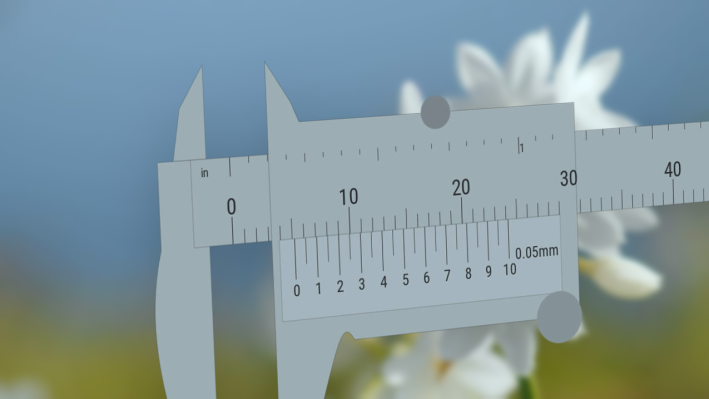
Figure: 5.2 mm
